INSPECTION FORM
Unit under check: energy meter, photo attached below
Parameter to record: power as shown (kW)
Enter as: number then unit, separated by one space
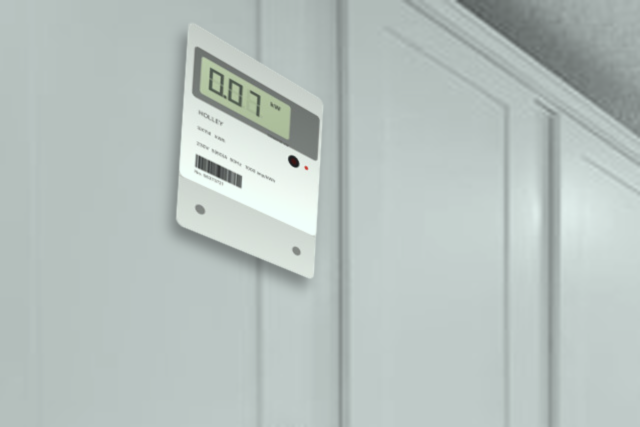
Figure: 0.07 kW
